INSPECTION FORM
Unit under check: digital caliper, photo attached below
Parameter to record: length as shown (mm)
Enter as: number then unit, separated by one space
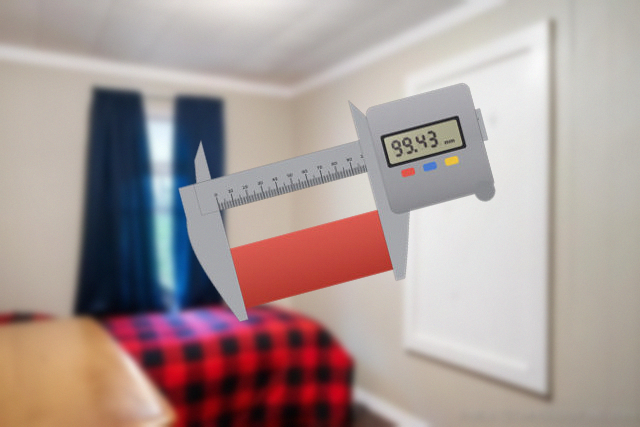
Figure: 99.43 mm
